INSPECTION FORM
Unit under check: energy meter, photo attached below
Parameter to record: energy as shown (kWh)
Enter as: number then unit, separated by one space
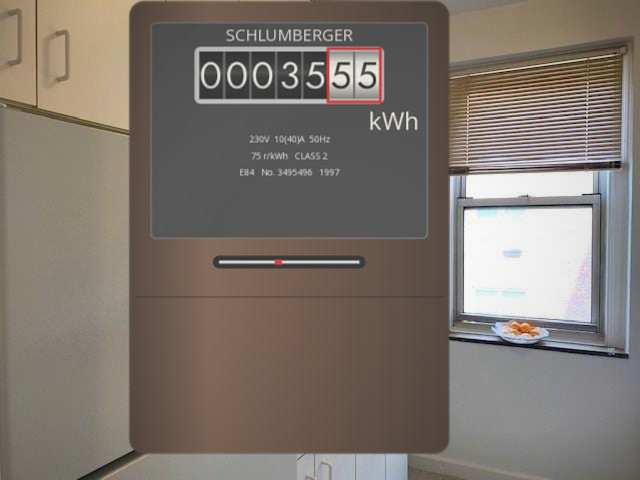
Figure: 35.55 kWh
